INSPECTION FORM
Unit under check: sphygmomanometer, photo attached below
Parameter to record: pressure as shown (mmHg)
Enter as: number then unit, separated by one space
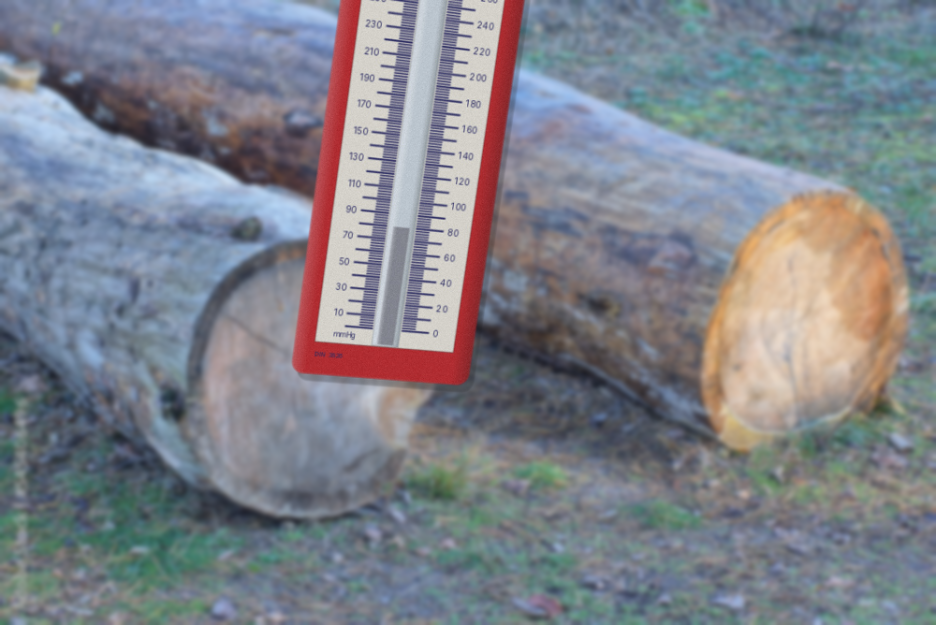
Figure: 80 mmHg
